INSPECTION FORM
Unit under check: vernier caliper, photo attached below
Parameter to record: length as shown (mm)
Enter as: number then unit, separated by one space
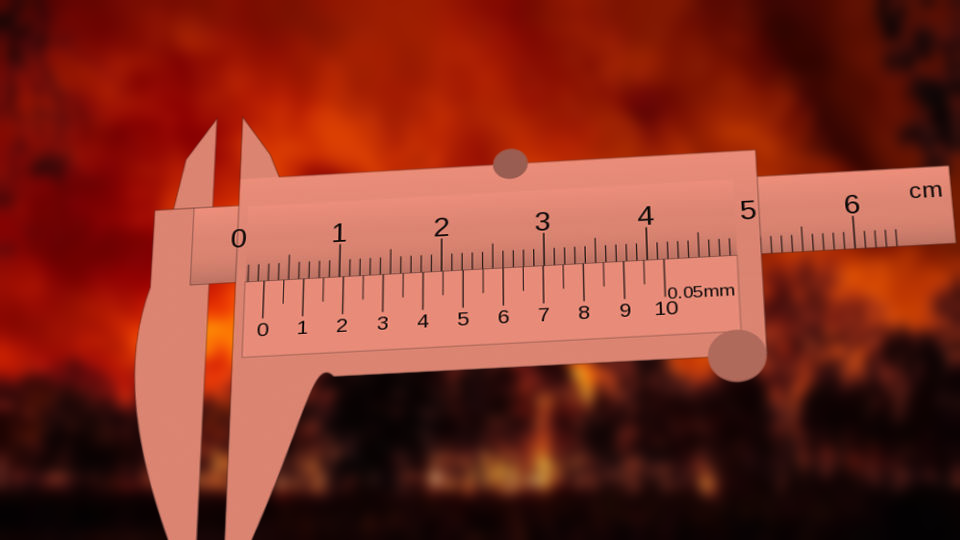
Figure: 2.6 mm
